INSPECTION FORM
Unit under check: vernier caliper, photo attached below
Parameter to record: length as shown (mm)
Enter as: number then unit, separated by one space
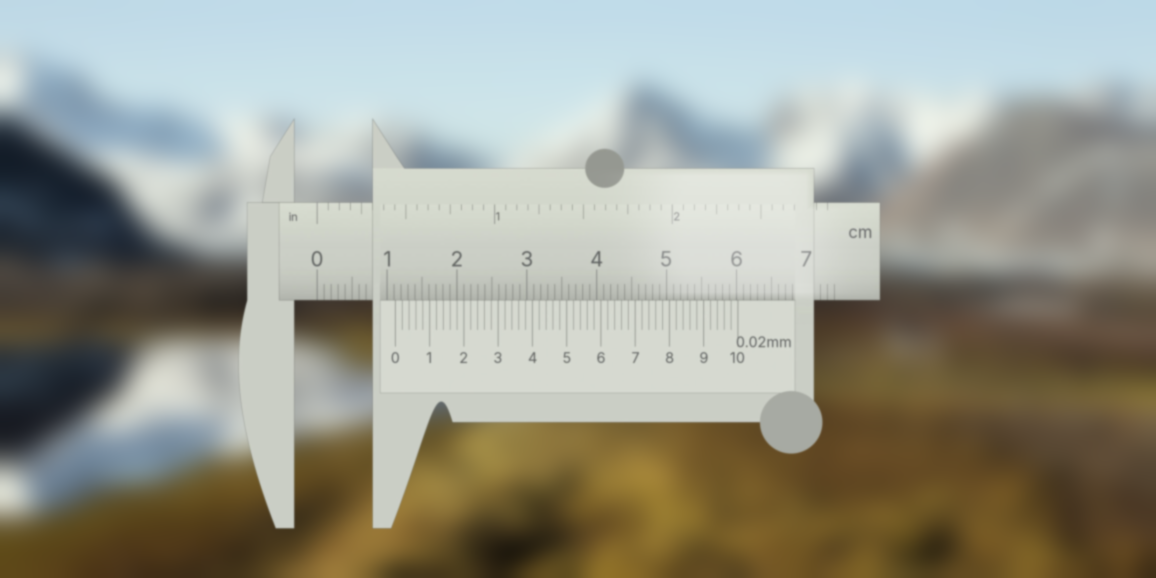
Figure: 11.2 mm
